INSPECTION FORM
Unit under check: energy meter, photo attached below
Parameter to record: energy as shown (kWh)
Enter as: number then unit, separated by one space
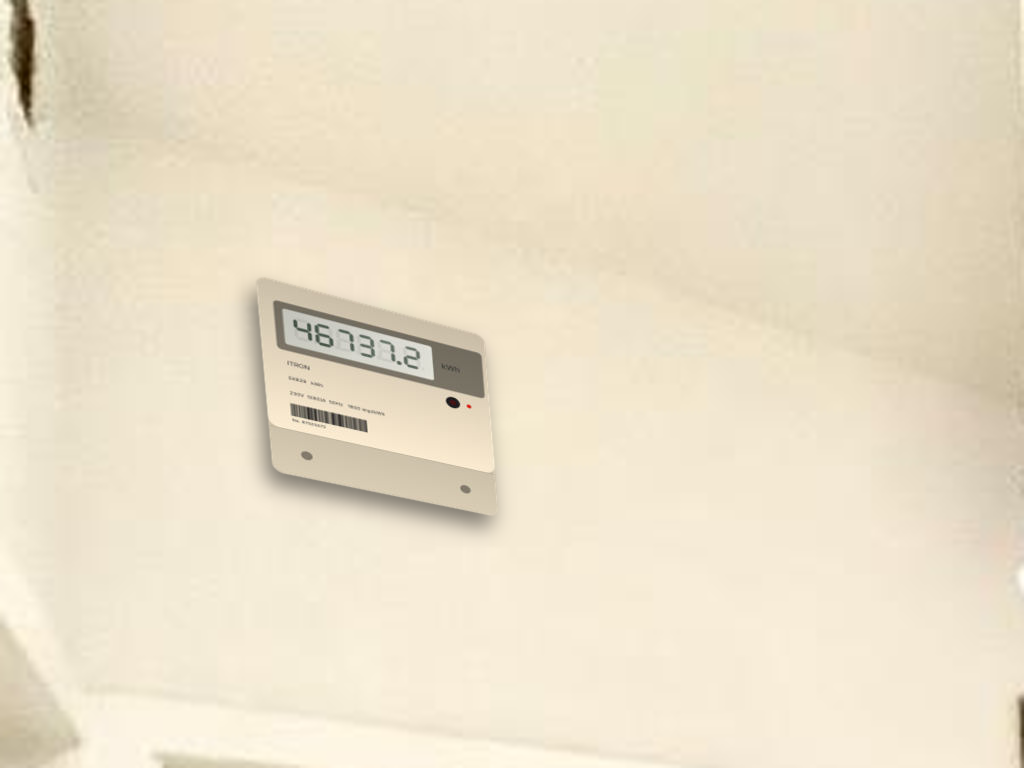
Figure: 46737.2 kWh
